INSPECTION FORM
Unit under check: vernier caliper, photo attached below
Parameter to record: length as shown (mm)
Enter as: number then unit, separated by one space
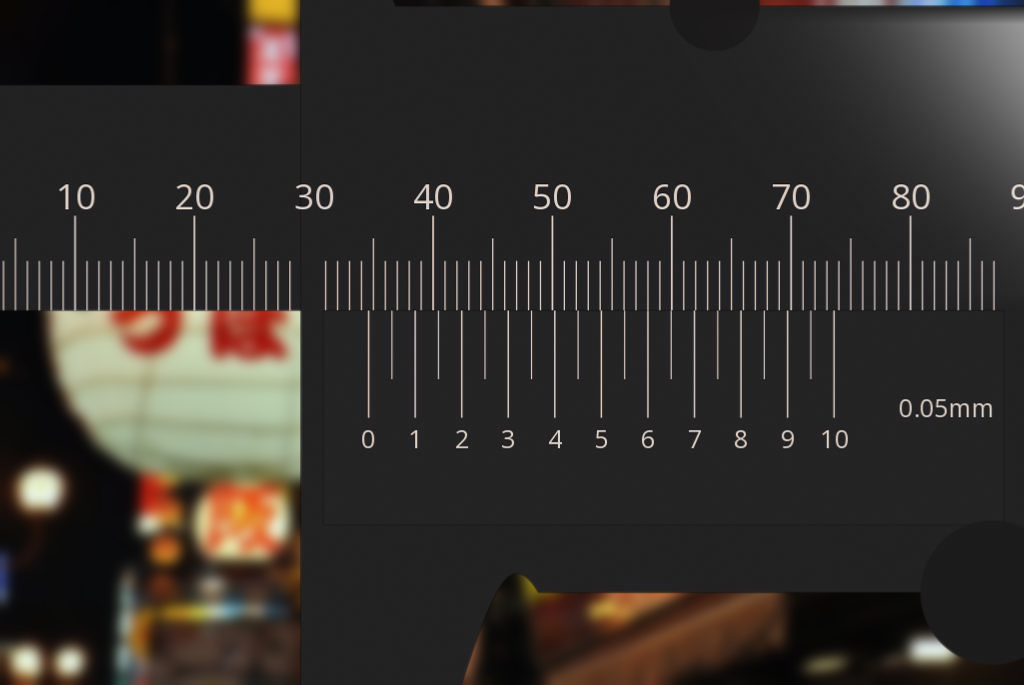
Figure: 34.6 mm
